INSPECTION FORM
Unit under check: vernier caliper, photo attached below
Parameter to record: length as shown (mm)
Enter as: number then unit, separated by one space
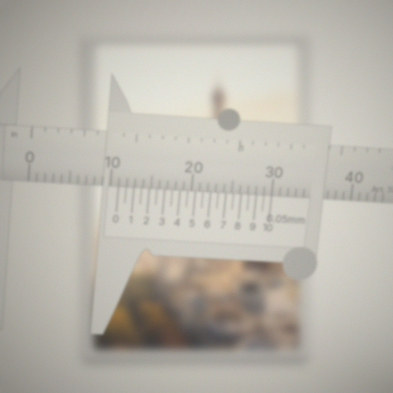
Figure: 11.0 mm
